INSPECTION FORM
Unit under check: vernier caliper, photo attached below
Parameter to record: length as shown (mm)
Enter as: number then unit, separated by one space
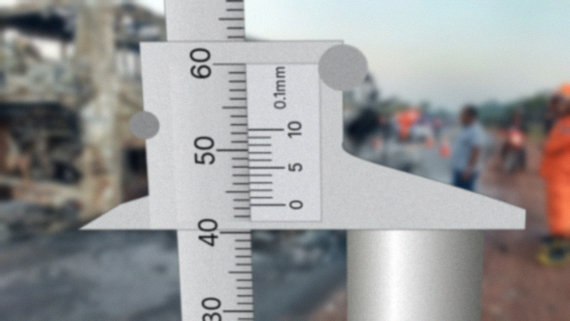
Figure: 43.4 mm
